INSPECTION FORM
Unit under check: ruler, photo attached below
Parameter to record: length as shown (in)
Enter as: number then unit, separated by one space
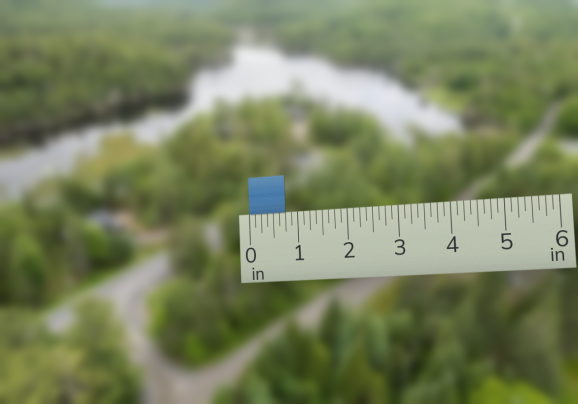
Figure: 0.75 in
